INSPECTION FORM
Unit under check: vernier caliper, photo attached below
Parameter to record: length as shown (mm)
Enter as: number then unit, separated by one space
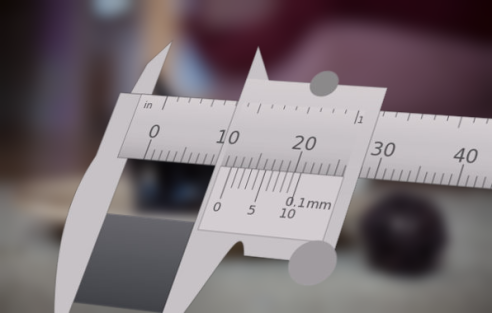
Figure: 11.8 mm
